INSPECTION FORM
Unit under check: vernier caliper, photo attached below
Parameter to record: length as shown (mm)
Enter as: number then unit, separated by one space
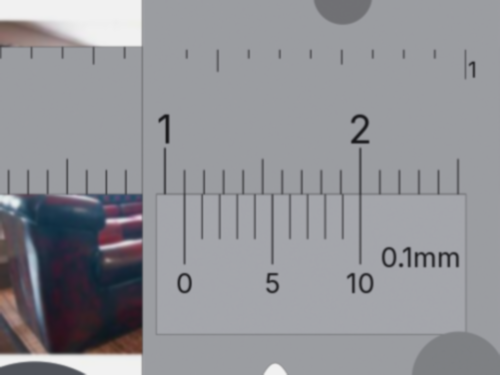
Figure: 11.0 mm
